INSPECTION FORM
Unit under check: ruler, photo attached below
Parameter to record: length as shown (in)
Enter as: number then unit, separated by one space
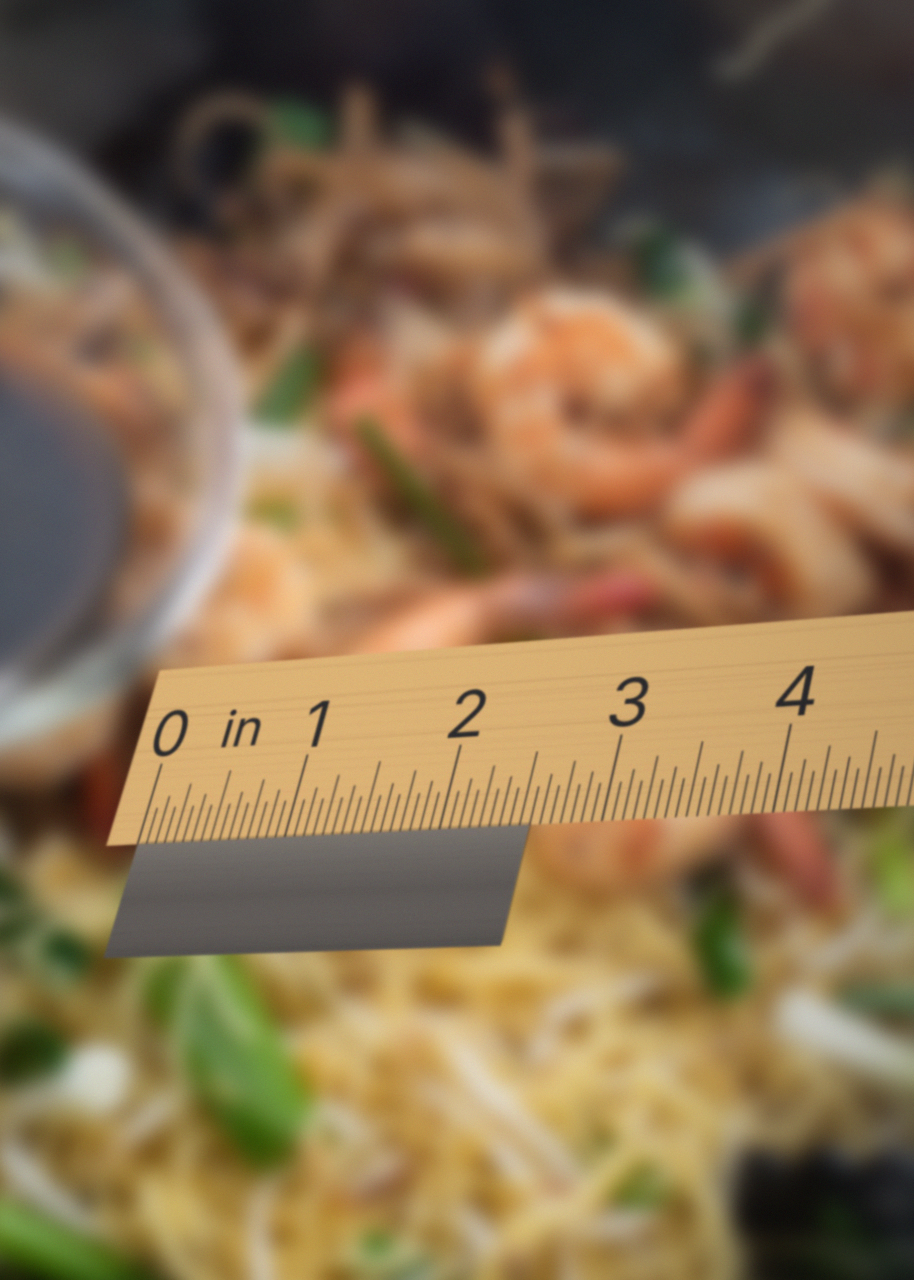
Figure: 2.5625 in
